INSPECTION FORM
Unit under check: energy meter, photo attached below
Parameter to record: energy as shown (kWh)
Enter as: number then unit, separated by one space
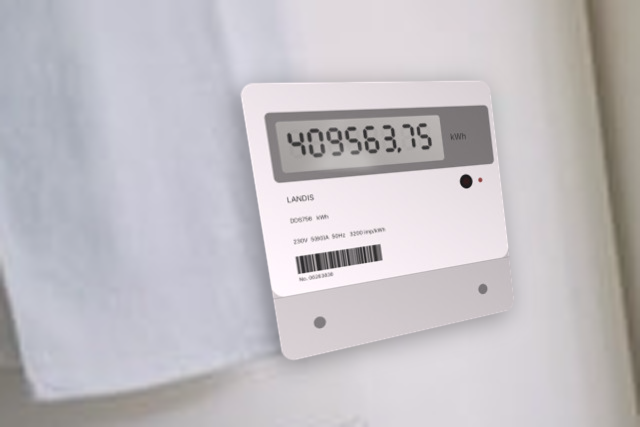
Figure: 409563.75 kWh
